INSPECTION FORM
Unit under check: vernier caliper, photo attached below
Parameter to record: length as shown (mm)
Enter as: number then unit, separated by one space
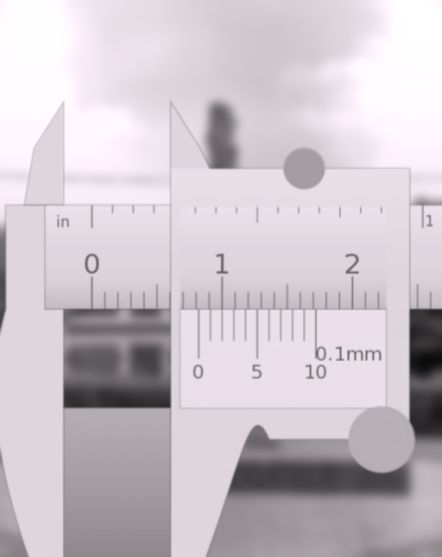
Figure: 8.2 mm
